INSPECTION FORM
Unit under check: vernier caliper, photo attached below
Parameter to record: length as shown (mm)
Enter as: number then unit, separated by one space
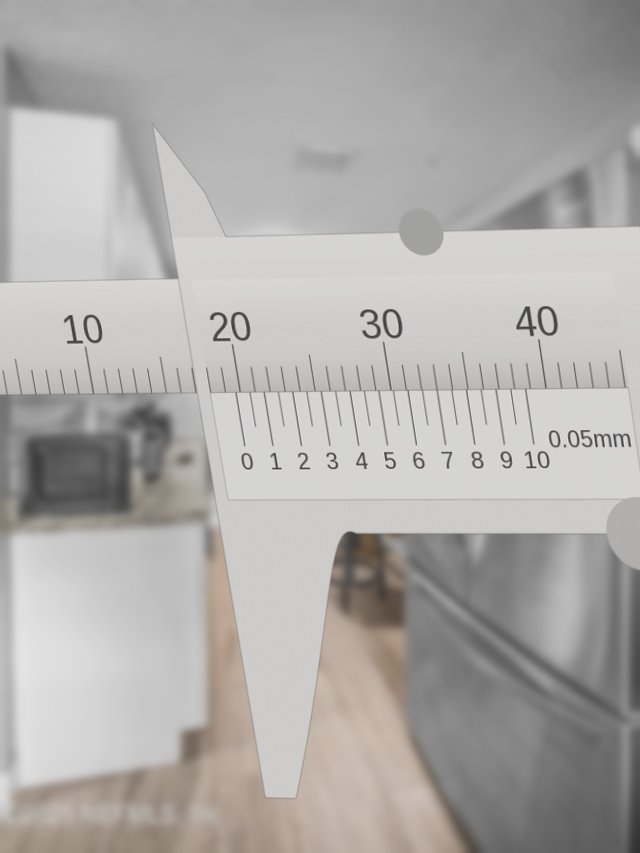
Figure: 19.7 mm
